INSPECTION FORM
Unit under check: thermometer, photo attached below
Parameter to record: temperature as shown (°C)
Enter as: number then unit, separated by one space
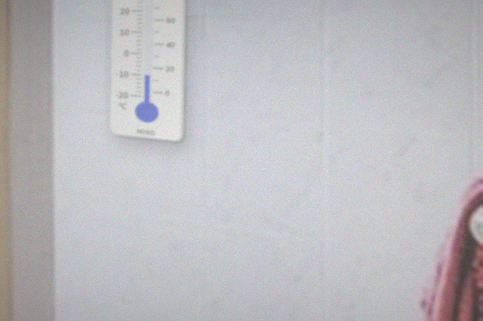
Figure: -10 °C
